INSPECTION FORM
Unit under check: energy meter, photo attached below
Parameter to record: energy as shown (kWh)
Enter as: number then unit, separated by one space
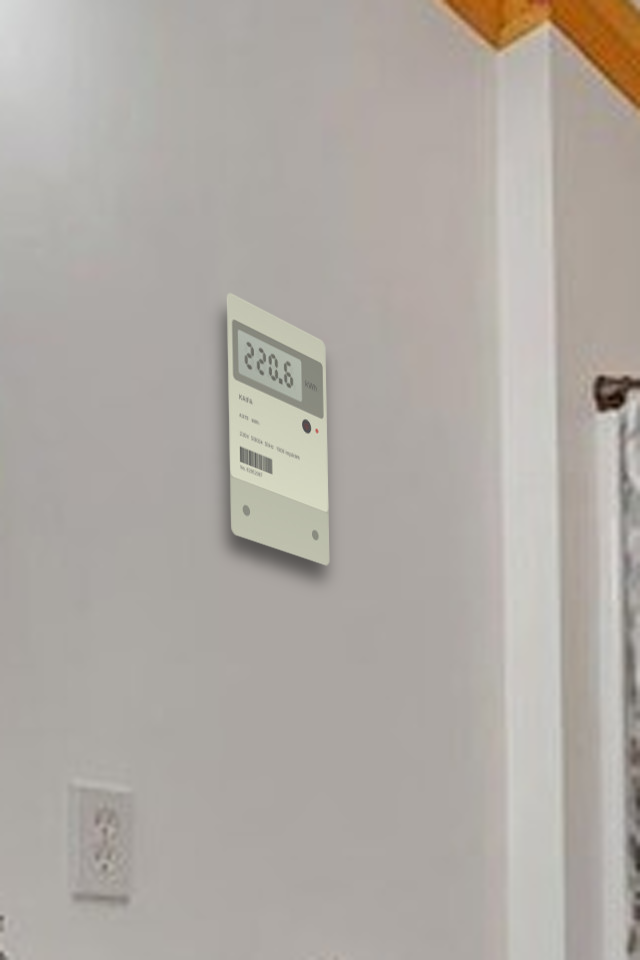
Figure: 220.6 kWh
